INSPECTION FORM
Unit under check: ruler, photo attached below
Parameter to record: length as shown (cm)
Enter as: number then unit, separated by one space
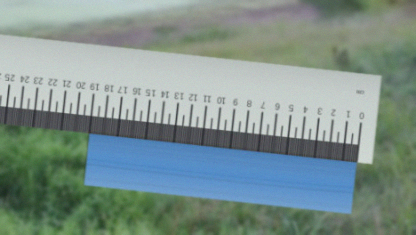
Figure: 19 cm
